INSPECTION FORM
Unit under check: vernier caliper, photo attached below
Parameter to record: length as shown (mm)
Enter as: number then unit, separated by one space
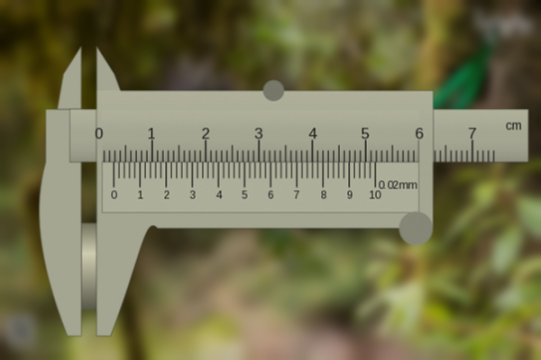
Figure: 2.8 mm
